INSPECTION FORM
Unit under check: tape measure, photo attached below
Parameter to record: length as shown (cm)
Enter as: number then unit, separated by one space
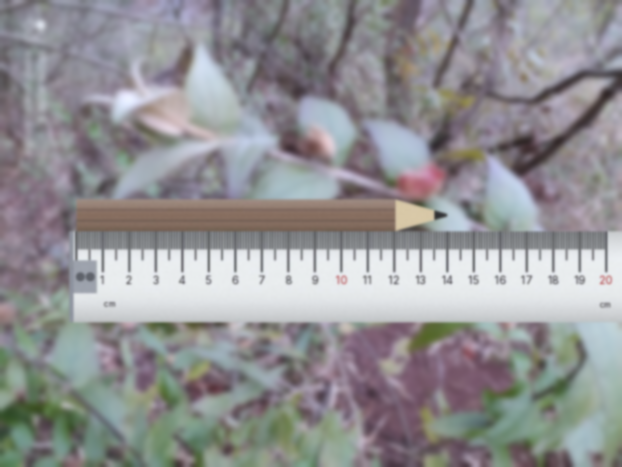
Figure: 14 cm
